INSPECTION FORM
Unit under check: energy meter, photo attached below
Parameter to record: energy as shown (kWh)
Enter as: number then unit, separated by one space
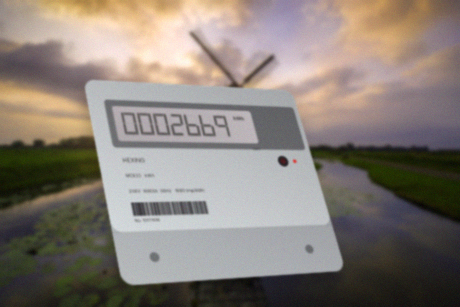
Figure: 2669 kWh
